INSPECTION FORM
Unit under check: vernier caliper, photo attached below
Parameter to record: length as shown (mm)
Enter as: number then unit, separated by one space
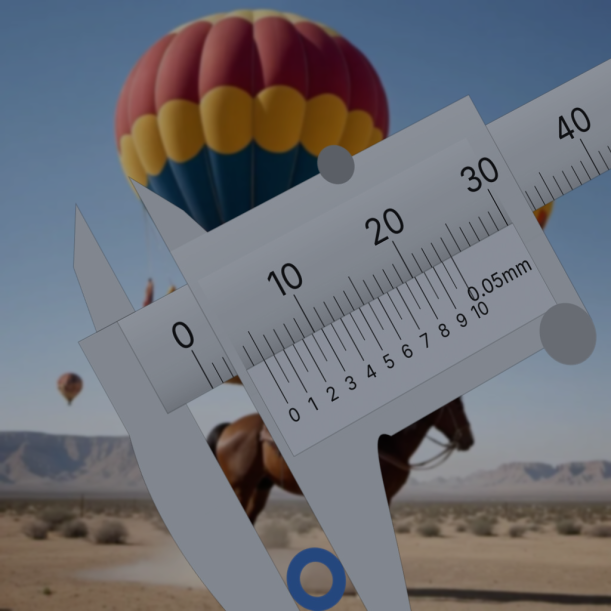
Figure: 5.0 mm
